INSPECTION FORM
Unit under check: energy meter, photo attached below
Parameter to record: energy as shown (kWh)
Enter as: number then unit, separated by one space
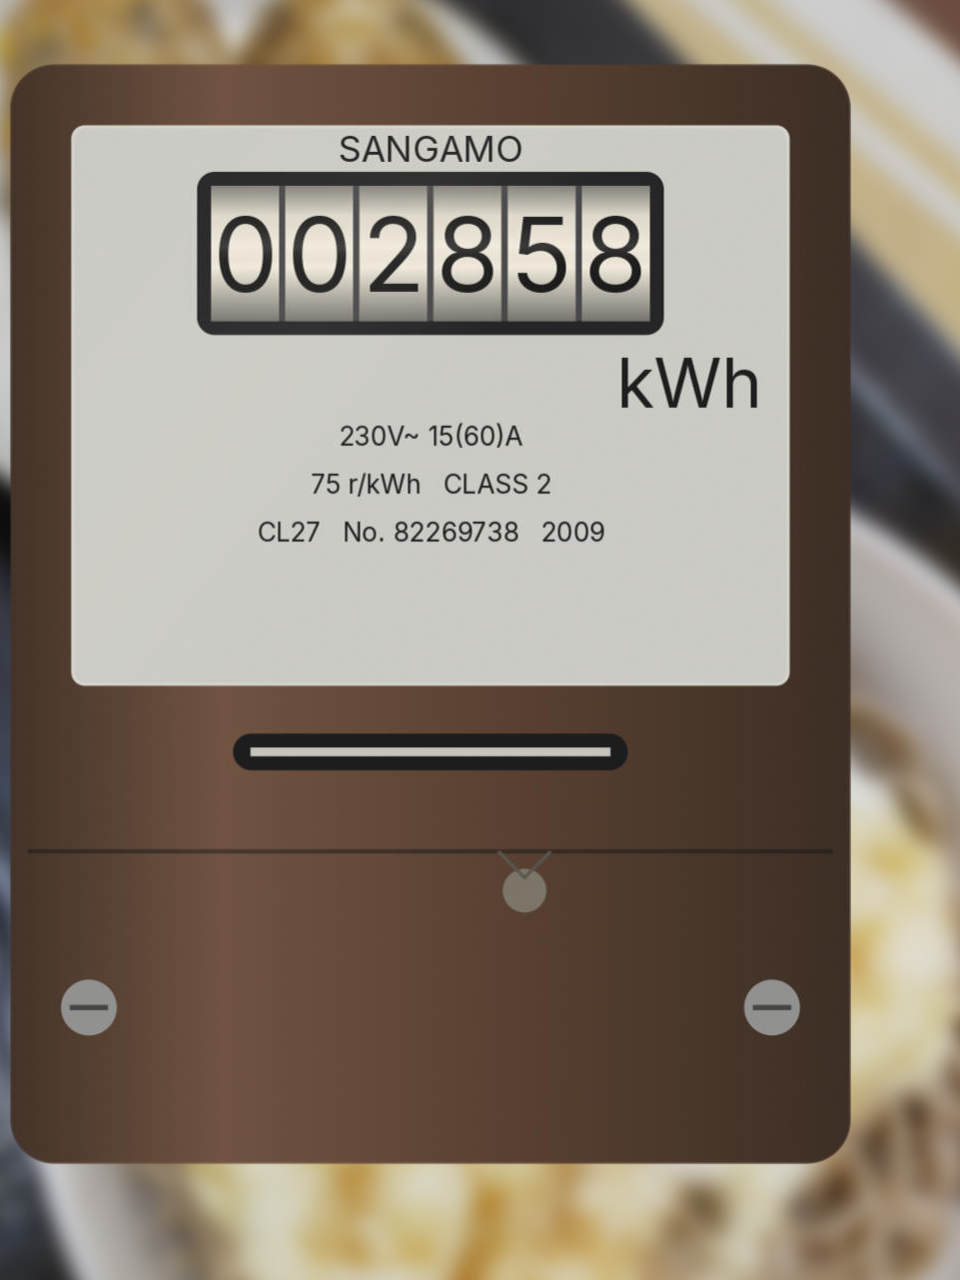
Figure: 2858 kWh
